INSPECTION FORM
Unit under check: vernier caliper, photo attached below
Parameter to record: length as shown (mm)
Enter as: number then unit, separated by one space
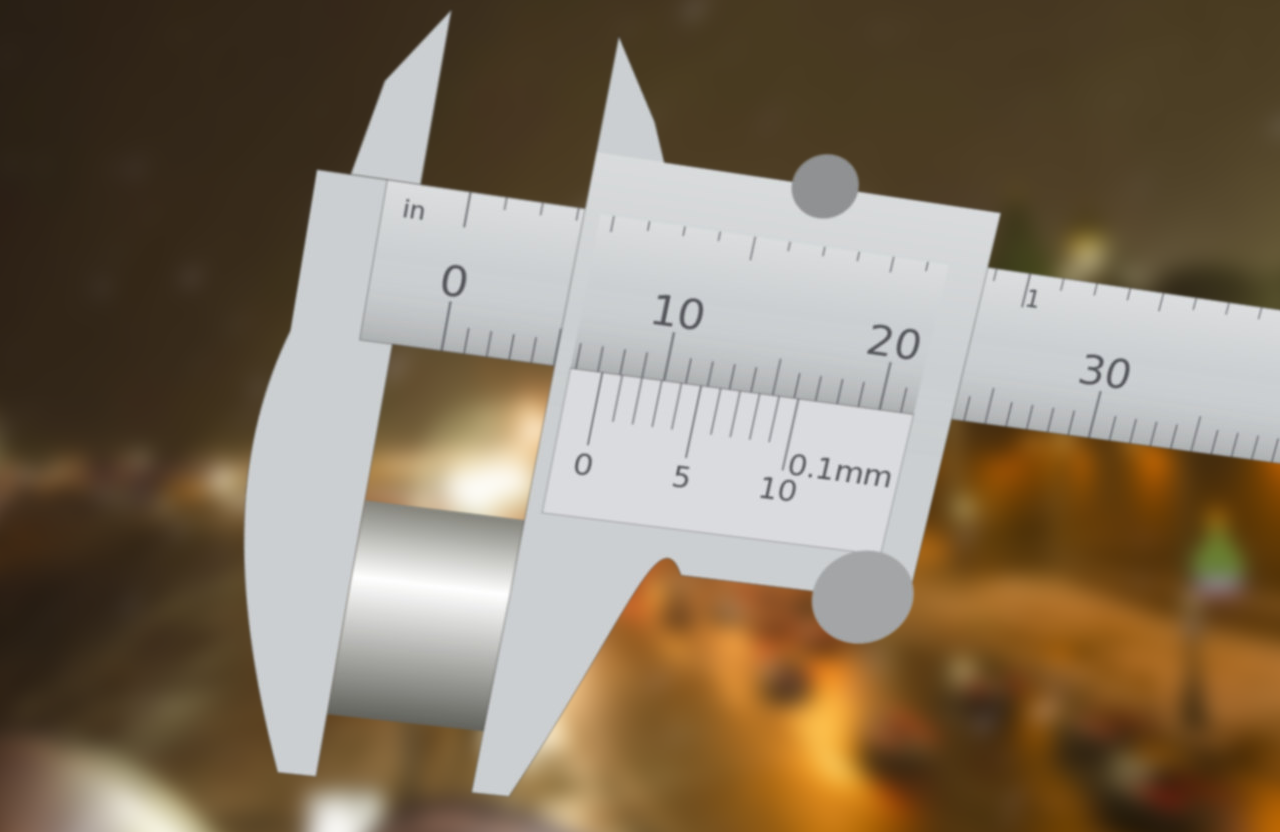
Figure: 7.2 mm
